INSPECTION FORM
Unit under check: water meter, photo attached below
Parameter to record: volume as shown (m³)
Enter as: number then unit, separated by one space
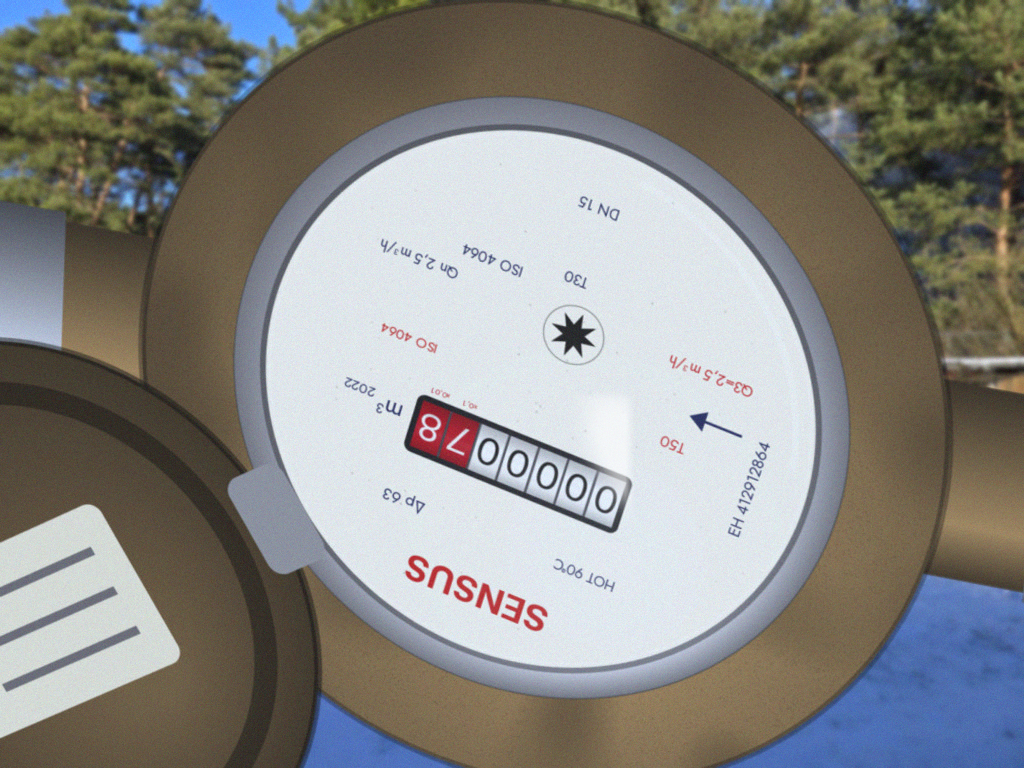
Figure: 0.78 m³
